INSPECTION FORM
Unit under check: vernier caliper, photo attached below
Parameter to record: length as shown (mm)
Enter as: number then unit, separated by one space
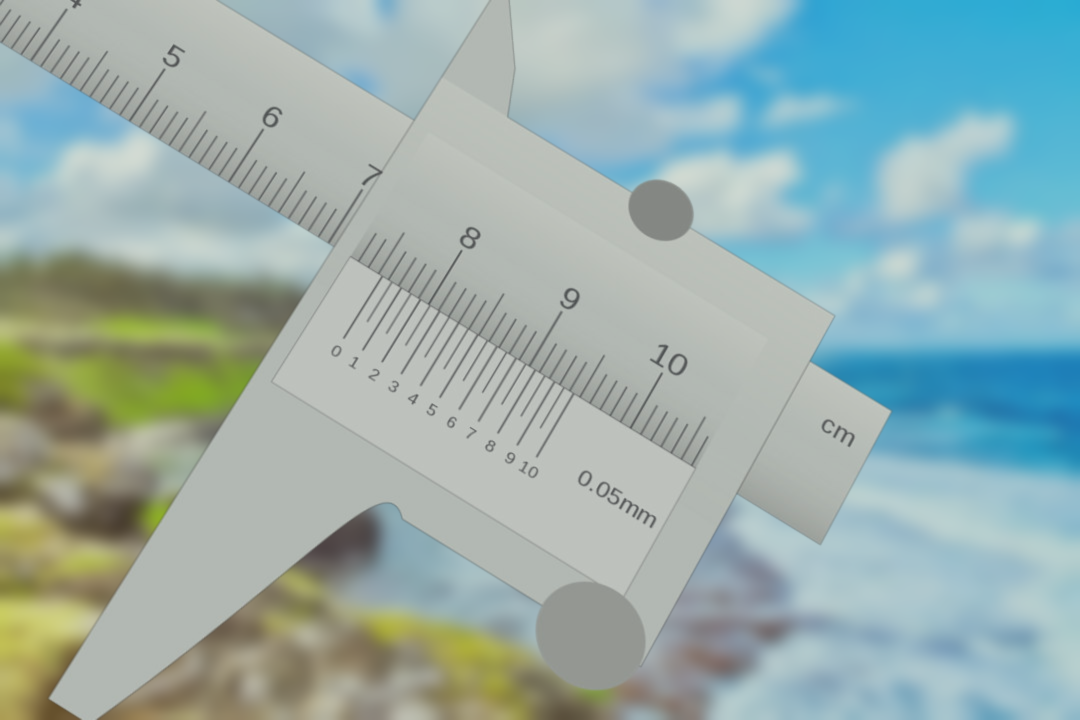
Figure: 75.4 mm
